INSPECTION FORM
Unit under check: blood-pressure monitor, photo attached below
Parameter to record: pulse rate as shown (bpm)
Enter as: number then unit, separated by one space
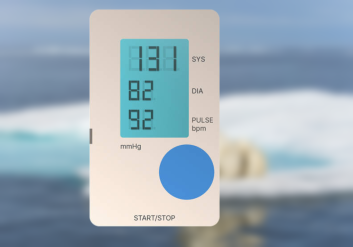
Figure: 92 bpm
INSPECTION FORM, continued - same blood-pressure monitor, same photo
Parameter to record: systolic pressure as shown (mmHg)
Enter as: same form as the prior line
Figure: 131 mmHg
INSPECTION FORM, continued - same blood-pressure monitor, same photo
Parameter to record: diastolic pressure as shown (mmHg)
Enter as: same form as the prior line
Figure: 82 mmHg
